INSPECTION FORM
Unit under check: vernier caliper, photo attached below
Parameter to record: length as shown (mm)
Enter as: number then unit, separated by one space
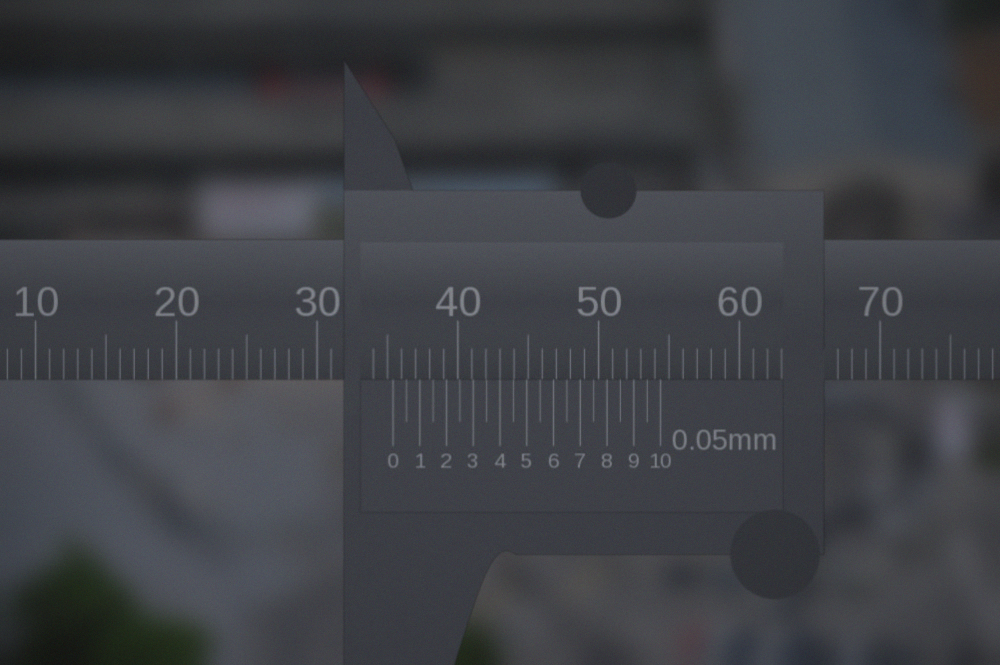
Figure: 35.4 mm
